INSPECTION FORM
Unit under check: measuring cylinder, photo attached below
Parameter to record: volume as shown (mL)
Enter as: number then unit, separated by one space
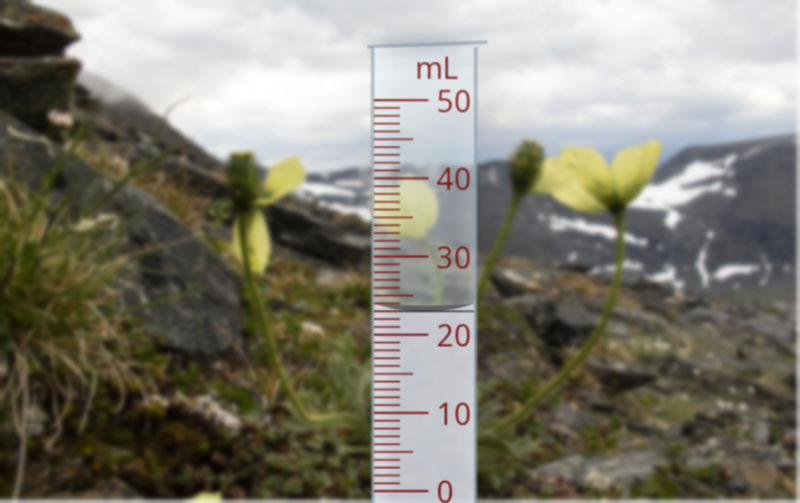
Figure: 23 mL
